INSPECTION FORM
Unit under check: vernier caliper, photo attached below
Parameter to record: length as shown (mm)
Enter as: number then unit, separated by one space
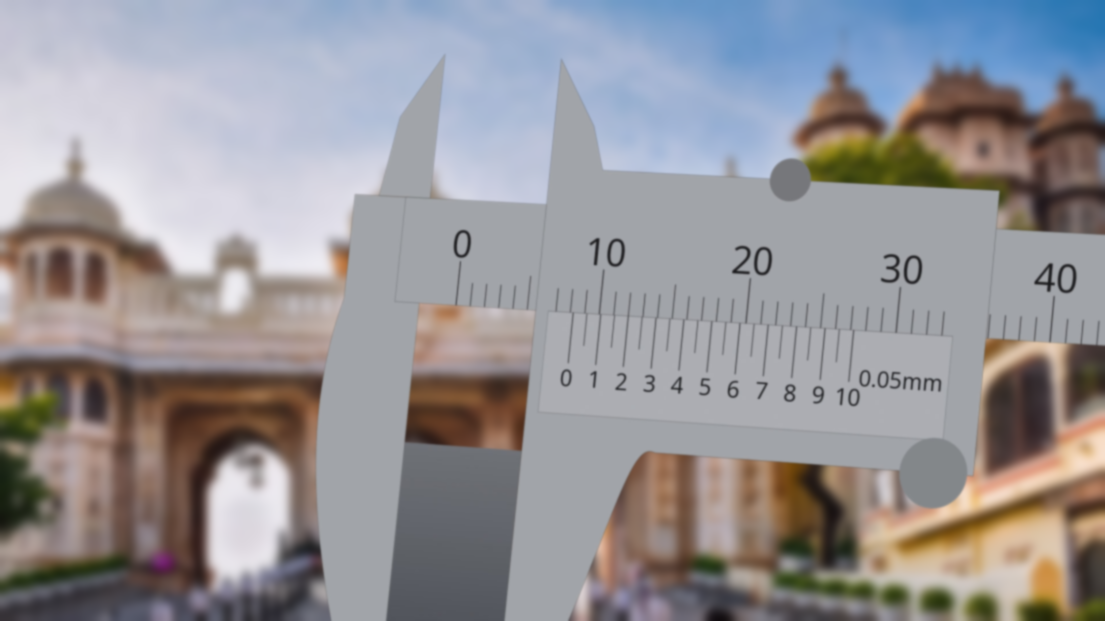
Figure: 8.2 mm
